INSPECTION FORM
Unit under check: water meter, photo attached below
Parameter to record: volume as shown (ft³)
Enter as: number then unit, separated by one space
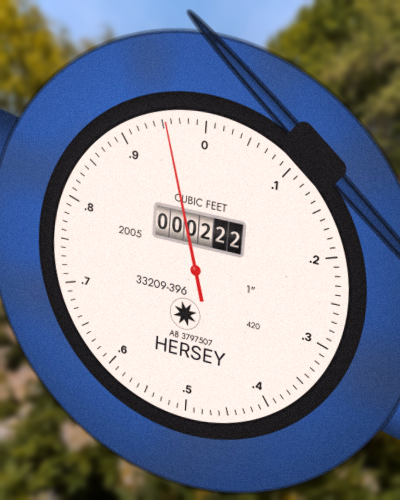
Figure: 221.95 ft³
